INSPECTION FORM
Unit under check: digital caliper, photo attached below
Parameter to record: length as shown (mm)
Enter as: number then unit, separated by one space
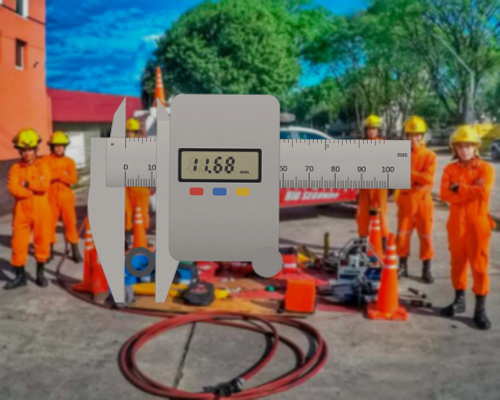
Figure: 11.68 mm
